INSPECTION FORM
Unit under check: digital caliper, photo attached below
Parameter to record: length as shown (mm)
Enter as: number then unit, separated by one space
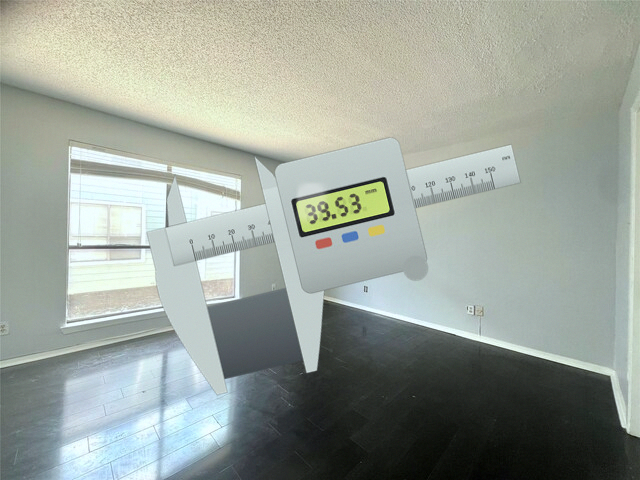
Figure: 39.53 mm
